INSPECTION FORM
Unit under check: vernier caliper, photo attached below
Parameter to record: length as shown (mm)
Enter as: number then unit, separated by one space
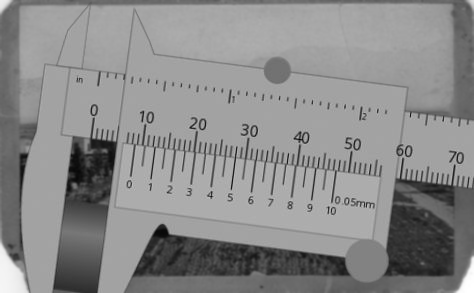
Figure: 8.5 mm
